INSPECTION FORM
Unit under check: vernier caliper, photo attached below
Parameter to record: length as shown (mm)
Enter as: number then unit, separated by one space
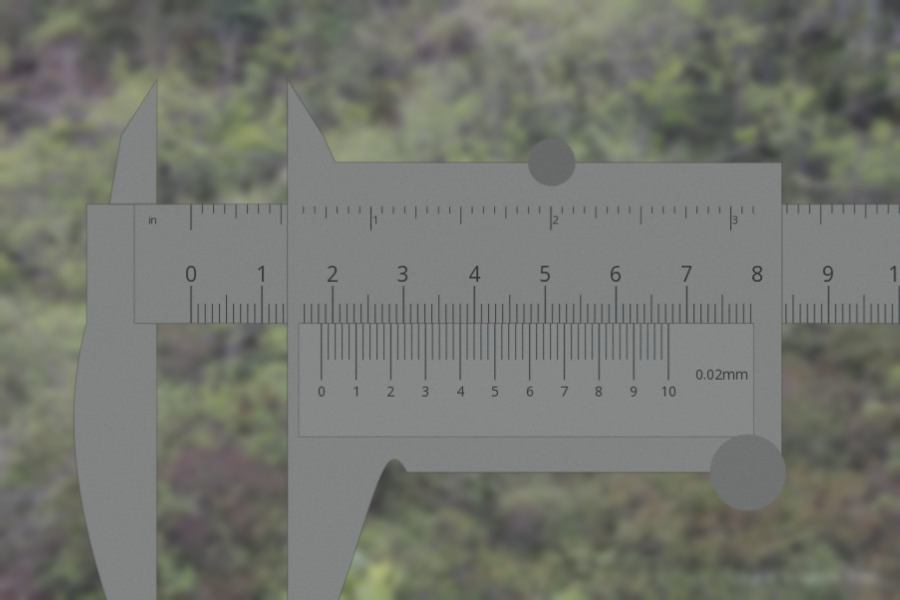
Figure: 18.4 mm
